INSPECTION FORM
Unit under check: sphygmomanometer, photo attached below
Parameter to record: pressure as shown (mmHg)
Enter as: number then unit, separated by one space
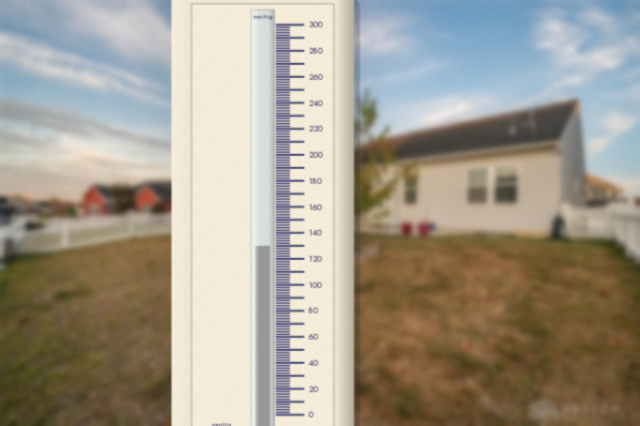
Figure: 130 mmHg
